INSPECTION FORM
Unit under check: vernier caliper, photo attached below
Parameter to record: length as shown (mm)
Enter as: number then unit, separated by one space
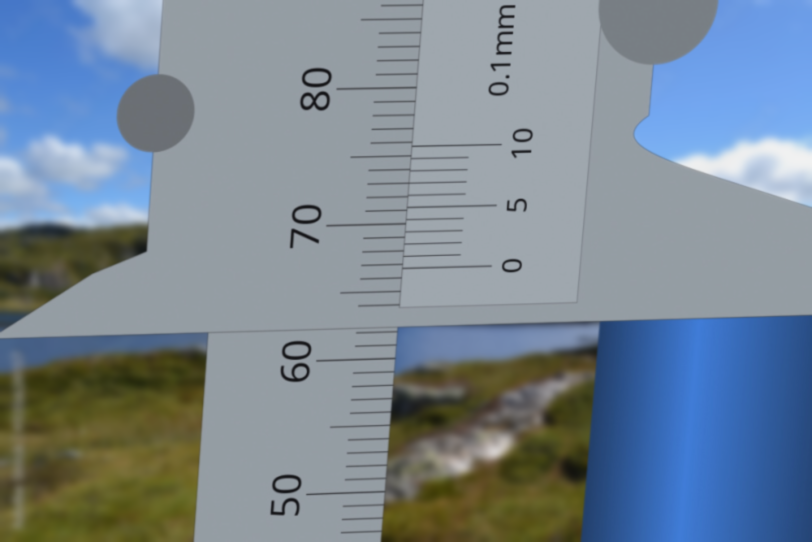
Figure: 66.7 mm
